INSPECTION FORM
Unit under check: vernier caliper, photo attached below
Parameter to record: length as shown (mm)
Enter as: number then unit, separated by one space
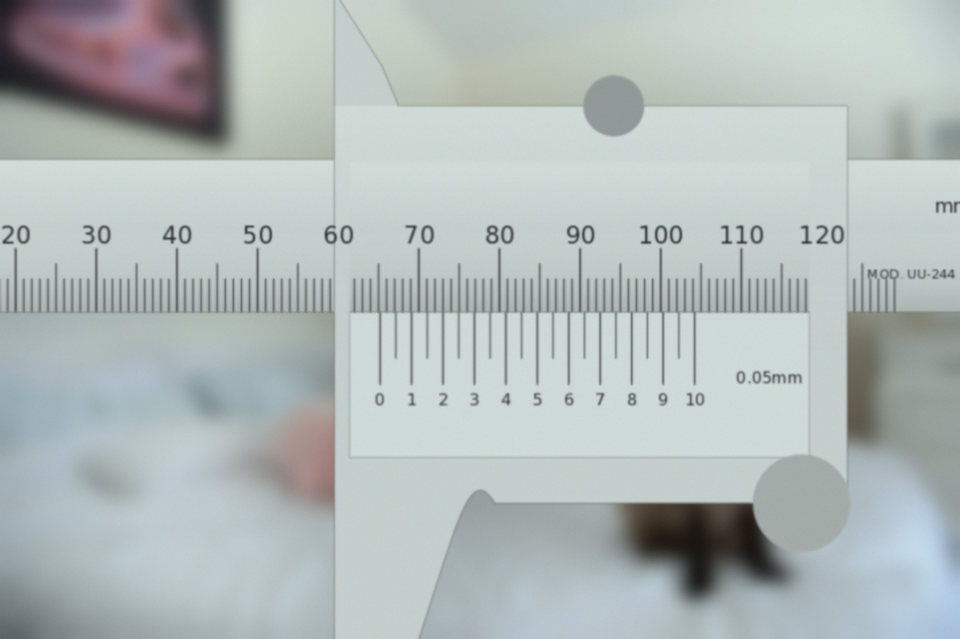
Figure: 65.2 mm
